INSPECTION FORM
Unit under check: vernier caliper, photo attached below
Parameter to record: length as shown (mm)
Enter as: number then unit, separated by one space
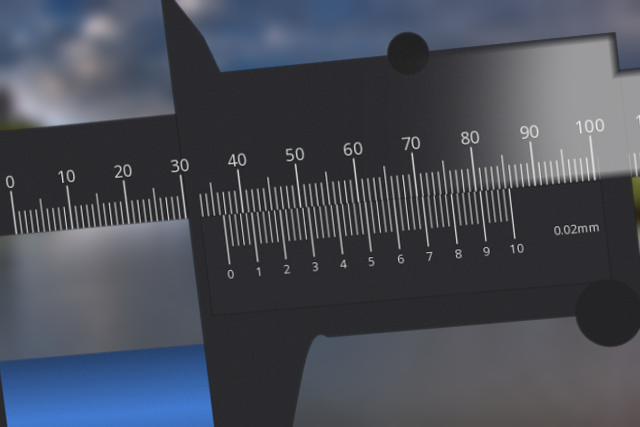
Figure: 36.6 mm
